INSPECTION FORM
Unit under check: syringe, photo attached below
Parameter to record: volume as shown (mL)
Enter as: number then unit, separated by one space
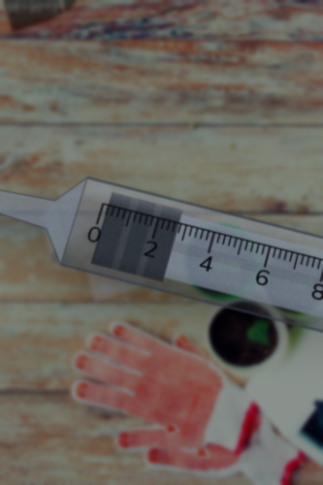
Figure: 0.2 mL
